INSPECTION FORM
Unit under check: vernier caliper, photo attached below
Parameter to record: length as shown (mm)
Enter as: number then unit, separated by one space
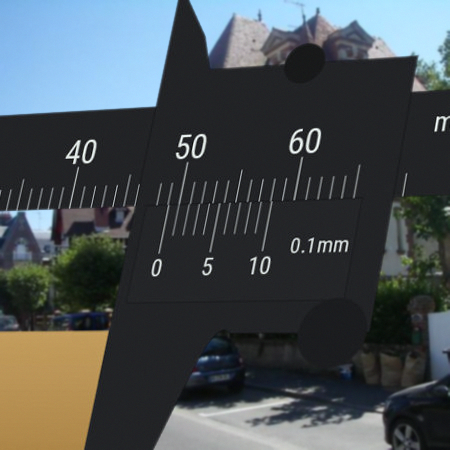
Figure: 49.1 mm
